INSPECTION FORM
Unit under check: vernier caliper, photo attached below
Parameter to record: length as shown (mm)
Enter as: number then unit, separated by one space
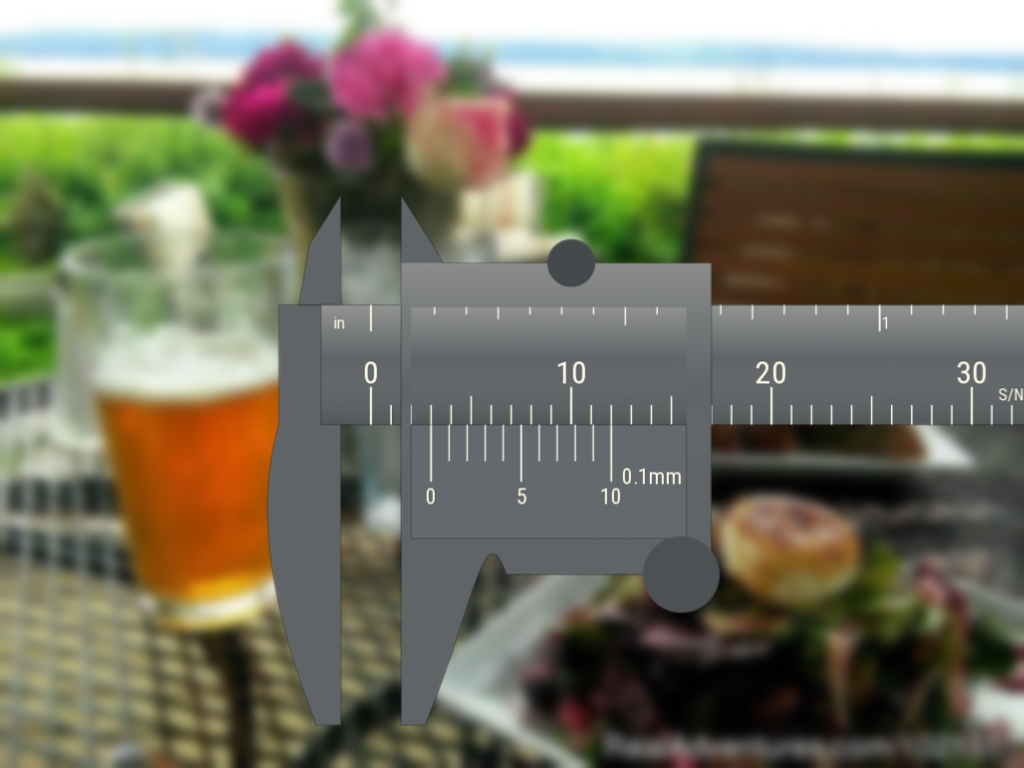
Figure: 3.0 mm
